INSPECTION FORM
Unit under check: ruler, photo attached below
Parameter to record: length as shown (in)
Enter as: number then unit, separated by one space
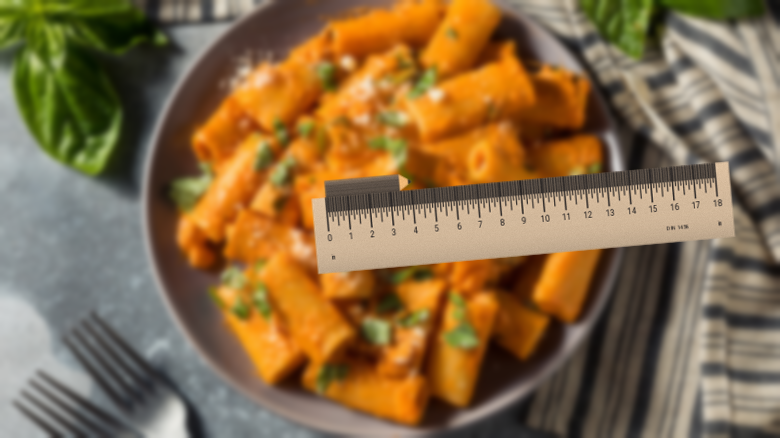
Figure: 4 in
